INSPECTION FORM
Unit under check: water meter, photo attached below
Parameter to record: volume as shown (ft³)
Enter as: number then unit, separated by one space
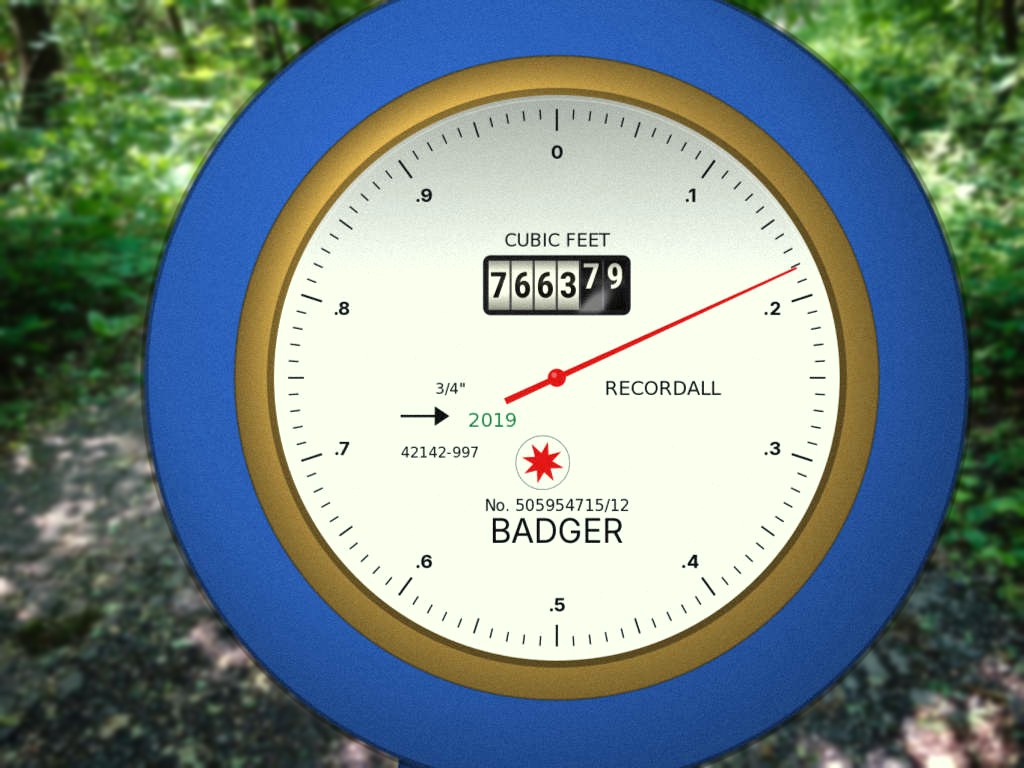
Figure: 766379.18 ft³
